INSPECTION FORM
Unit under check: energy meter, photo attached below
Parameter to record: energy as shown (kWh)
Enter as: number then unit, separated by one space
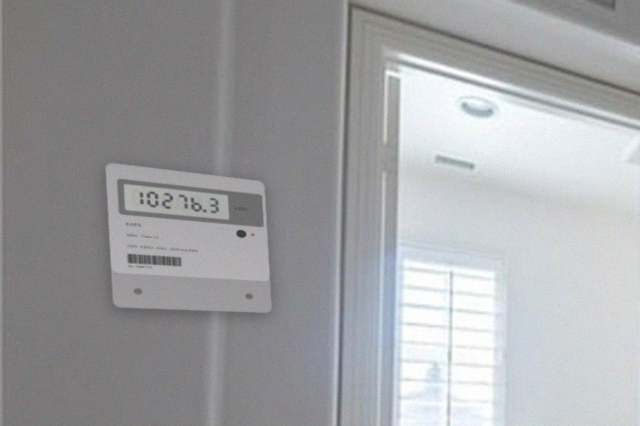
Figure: 10276.3 kWh
